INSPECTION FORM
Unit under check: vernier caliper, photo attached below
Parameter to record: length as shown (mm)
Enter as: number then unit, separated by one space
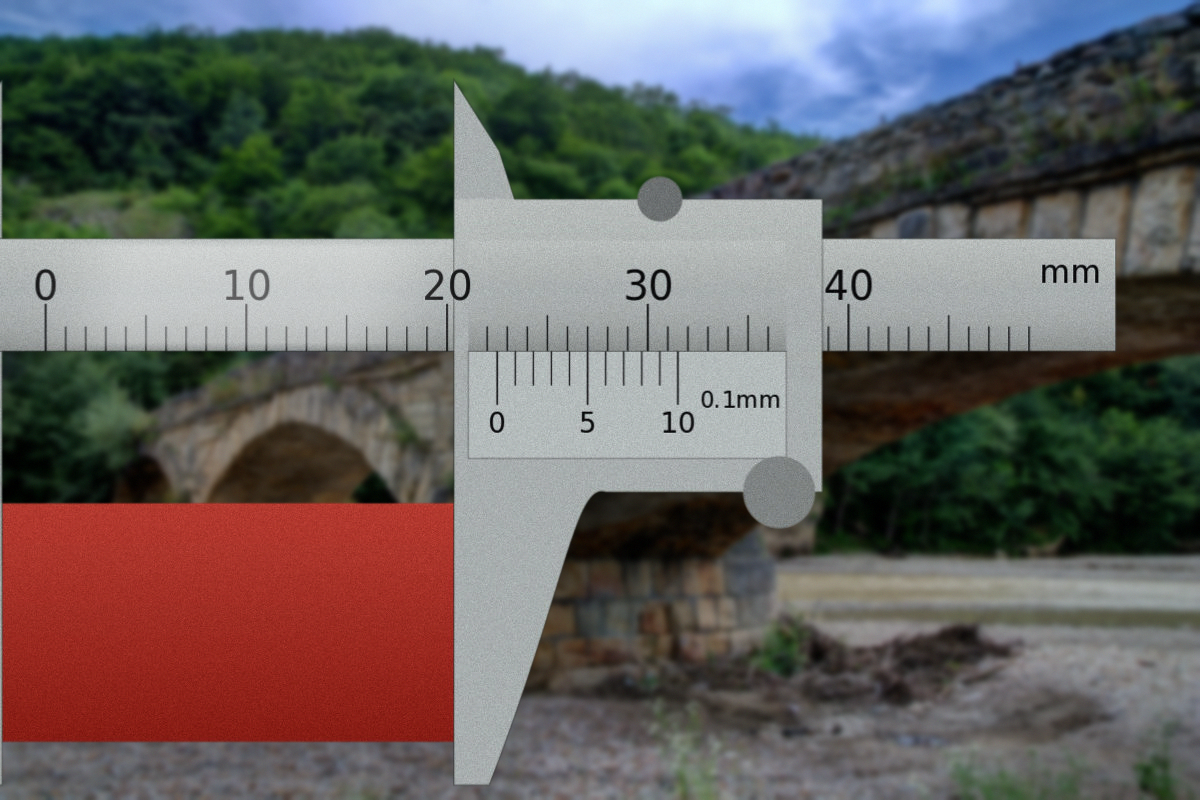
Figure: 22.5 mm
